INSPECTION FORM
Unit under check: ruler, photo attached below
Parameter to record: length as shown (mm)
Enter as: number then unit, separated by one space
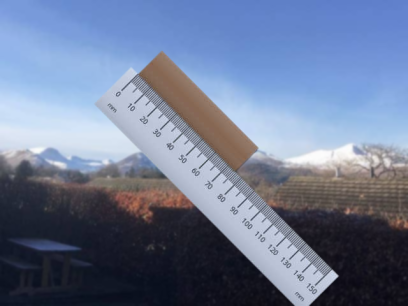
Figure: 75 mm
